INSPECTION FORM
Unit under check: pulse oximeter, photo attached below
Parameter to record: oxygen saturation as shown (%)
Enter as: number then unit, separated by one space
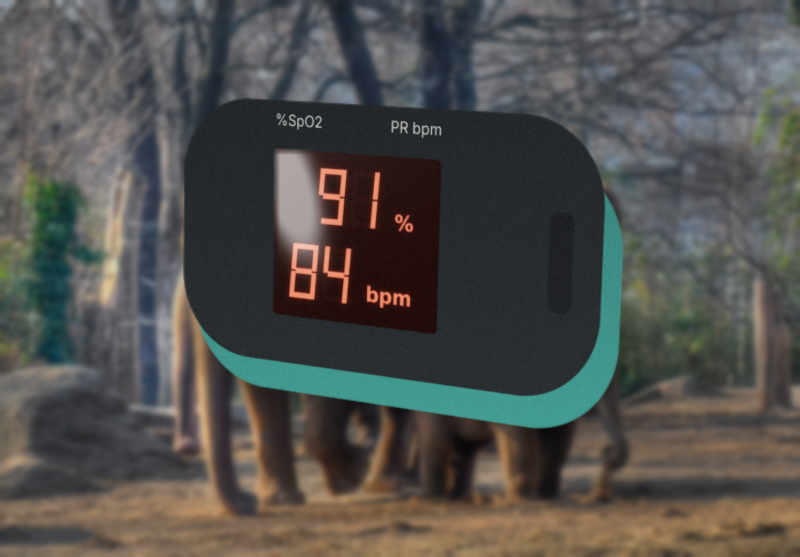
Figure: 91 %
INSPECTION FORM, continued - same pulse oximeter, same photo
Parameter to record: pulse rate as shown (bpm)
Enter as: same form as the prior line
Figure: 84 bpm
